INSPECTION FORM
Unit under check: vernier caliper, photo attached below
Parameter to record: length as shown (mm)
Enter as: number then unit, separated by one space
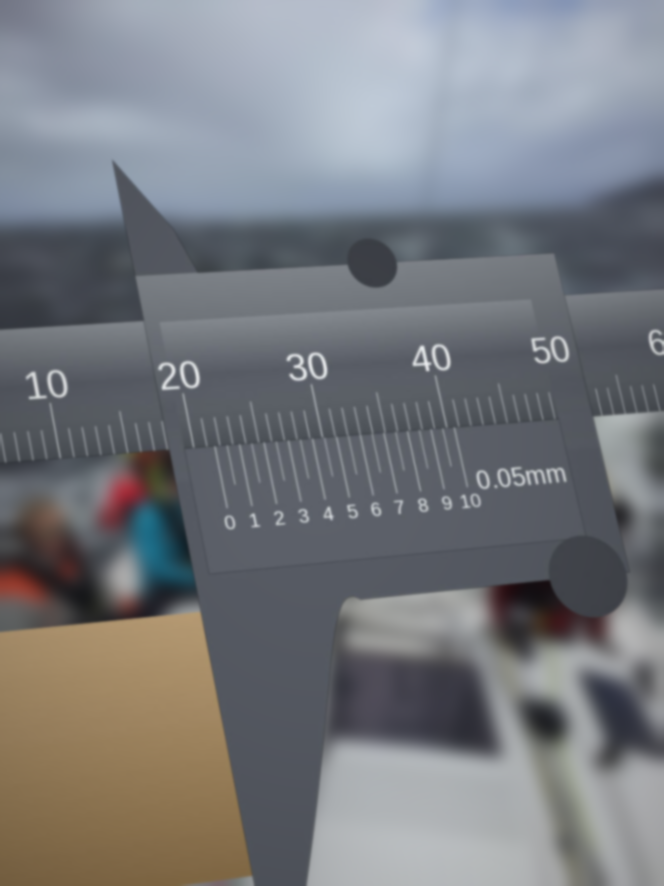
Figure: 21.6 mm
